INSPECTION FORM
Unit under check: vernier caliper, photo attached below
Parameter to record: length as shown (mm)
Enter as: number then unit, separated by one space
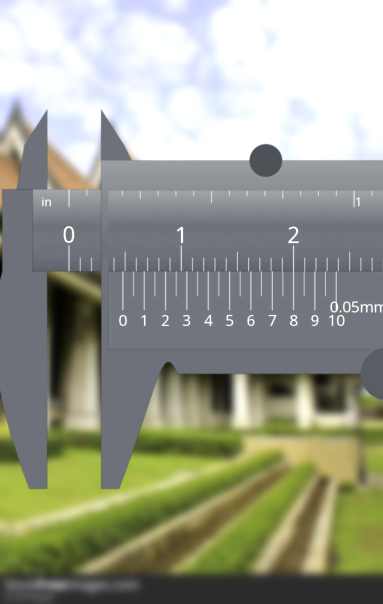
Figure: 4.8 mm
